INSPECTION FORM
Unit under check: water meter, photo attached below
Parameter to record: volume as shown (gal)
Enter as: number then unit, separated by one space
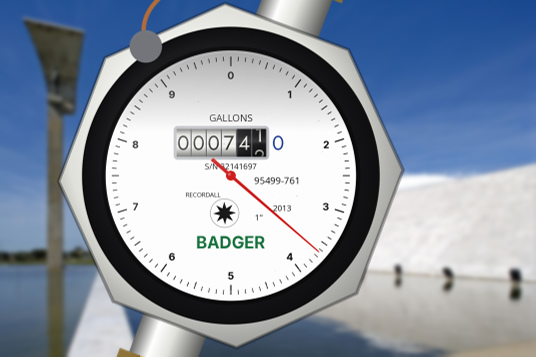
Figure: 7413.6 gal
